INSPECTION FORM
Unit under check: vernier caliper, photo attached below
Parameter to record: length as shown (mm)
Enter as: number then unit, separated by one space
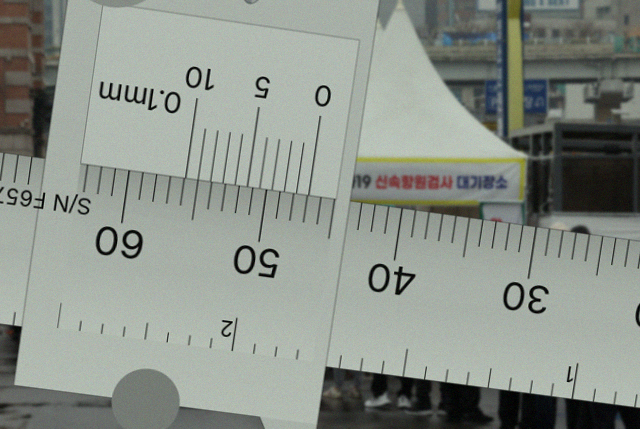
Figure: 46.9 mm
